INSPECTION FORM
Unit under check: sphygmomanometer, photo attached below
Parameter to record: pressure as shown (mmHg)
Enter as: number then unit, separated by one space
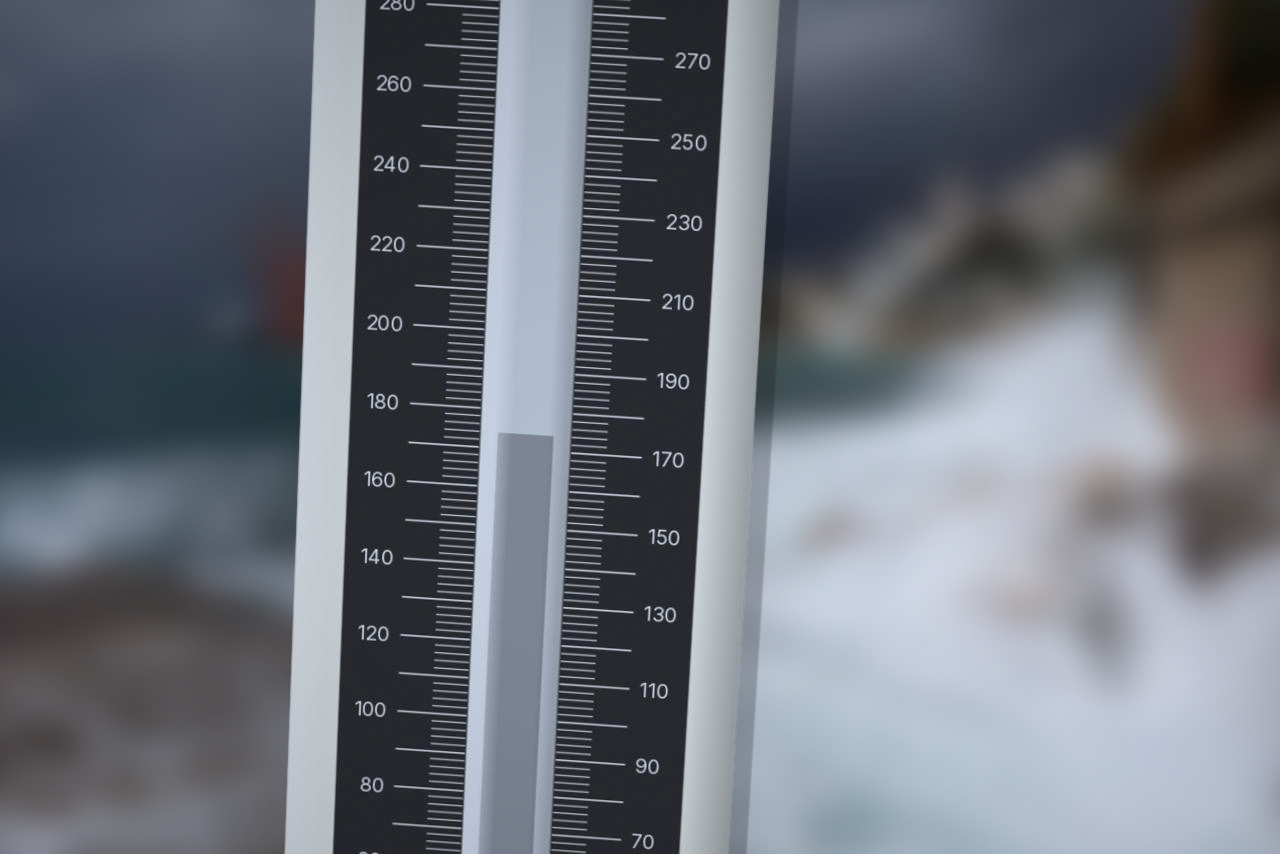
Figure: 174 mmHg
